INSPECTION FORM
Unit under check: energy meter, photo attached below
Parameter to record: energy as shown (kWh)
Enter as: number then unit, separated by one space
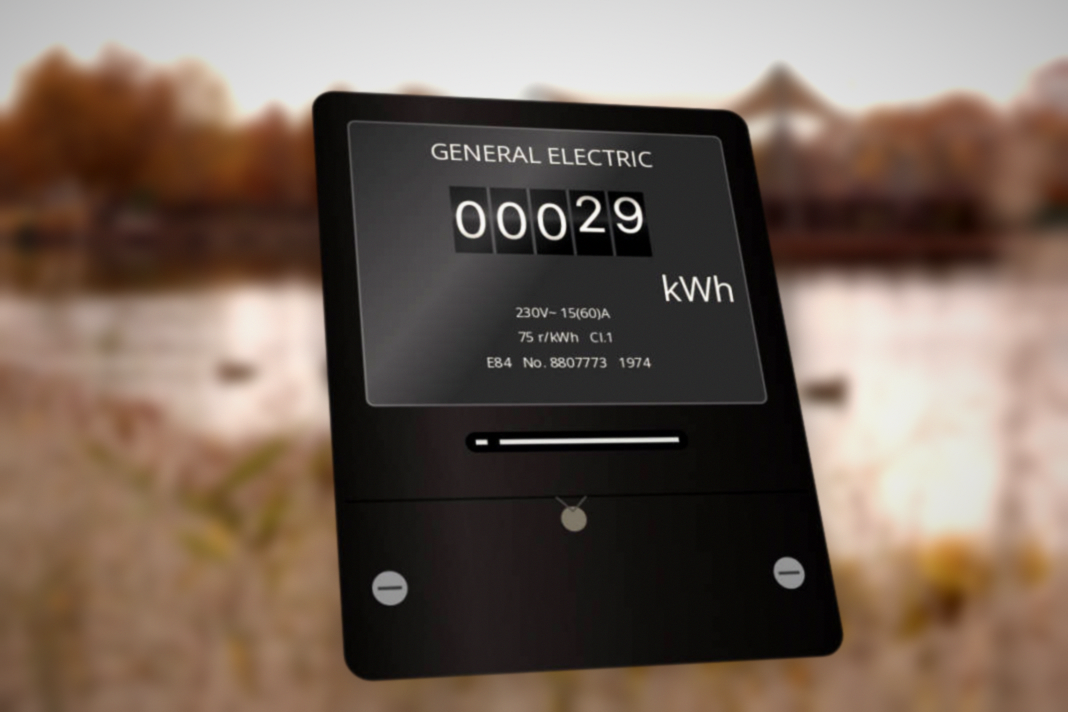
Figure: 29 kWh
